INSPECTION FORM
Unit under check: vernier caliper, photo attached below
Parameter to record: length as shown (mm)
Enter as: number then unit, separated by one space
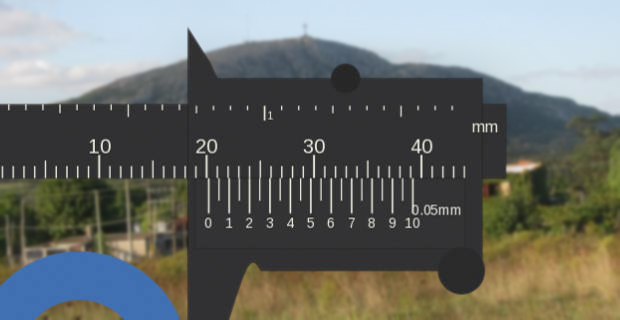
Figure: 20.2 mm
